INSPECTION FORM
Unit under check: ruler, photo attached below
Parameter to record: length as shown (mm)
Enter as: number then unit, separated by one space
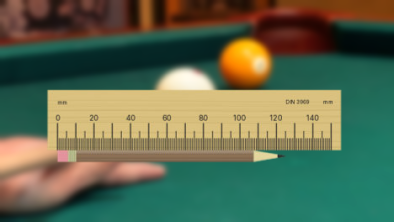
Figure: 125 mm
